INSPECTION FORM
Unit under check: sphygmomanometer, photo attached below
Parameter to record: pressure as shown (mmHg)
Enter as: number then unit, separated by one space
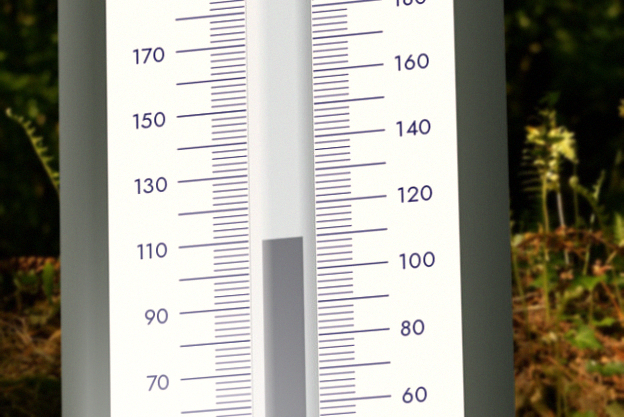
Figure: 110 mmHg
